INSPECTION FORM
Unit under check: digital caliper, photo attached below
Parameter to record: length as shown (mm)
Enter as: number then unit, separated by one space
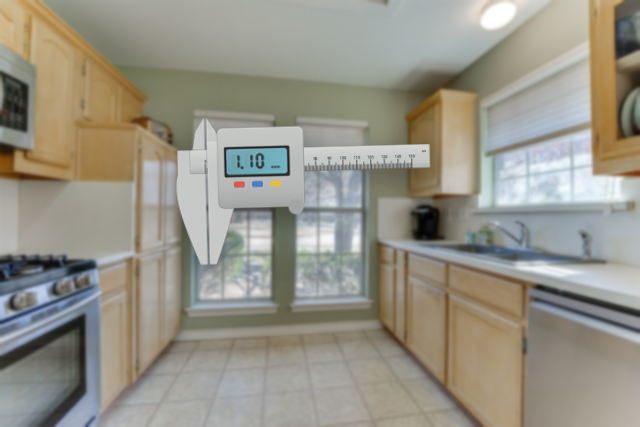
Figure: 1.10 mm
